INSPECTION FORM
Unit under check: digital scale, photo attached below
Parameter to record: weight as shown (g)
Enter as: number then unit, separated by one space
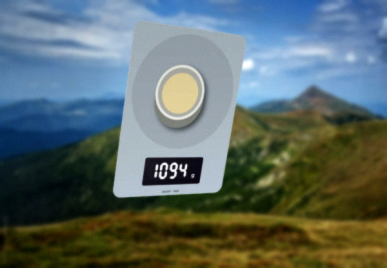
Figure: 1094 g
